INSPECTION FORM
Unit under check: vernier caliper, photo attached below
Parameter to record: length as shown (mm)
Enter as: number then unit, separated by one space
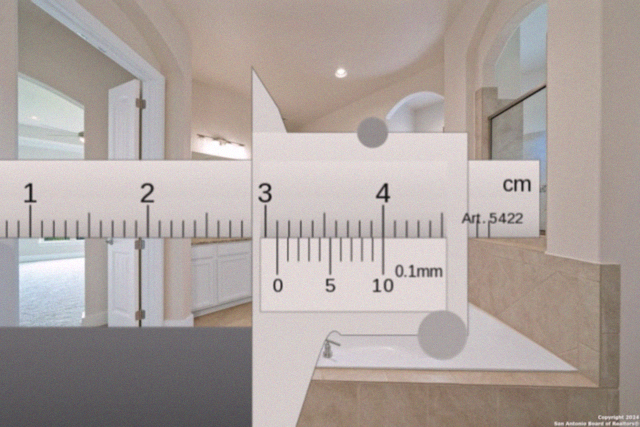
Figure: 31.0 mm
